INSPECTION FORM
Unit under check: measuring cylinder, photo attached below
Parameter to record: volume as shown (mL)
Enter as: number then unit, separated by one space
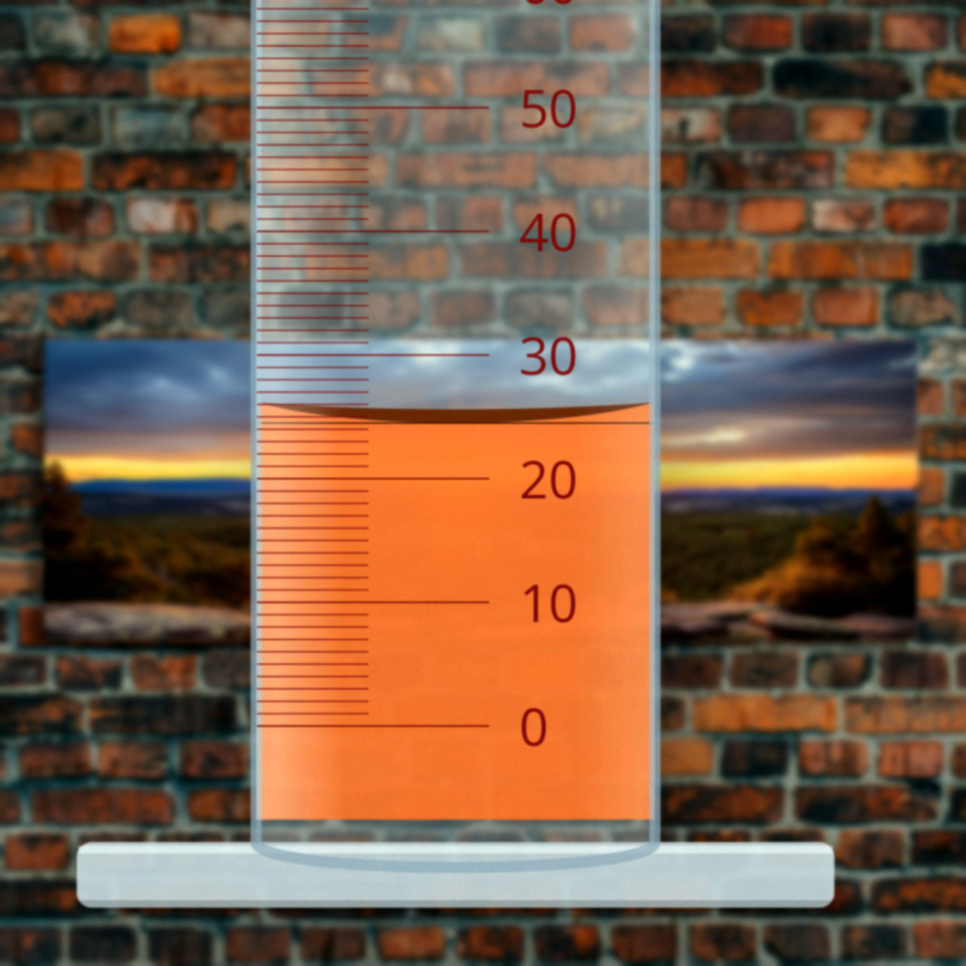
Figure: 24.5 mL
